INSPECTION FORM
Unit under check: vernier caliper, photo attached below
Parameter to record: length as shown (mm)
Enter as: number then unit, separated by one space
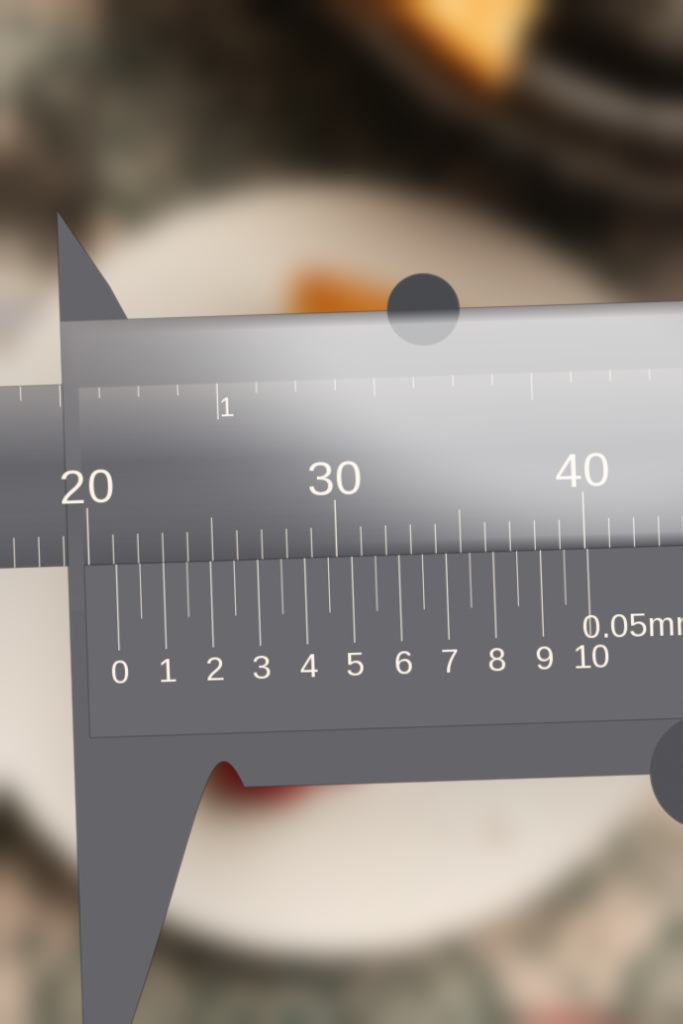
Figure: 21.1 mm
